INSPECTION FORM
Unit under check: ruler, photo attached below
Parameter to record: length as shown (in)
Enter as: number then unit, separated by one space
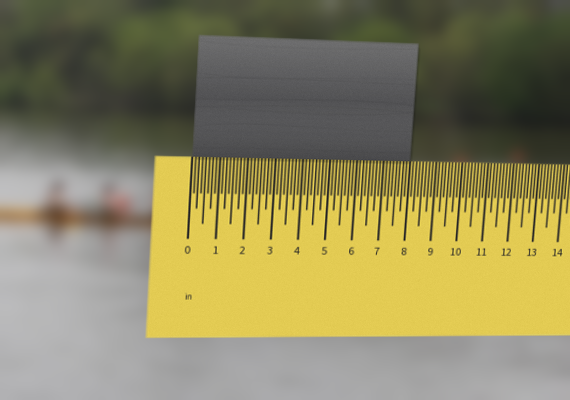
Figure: 8 in
